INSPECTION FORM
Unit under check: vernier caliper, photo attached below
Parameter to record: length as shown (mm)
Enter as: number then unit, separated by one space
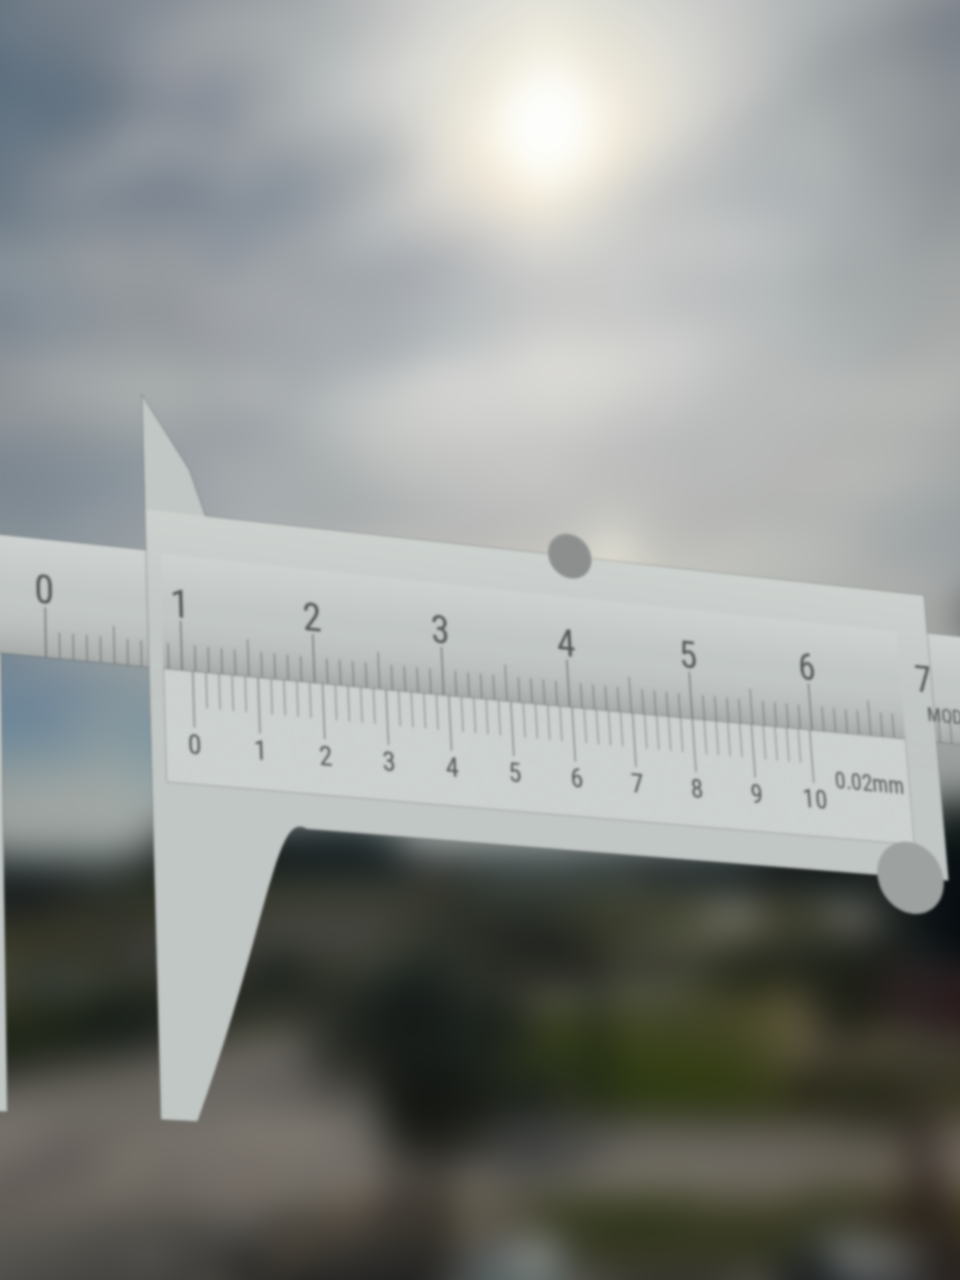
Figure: 10.8 mm
